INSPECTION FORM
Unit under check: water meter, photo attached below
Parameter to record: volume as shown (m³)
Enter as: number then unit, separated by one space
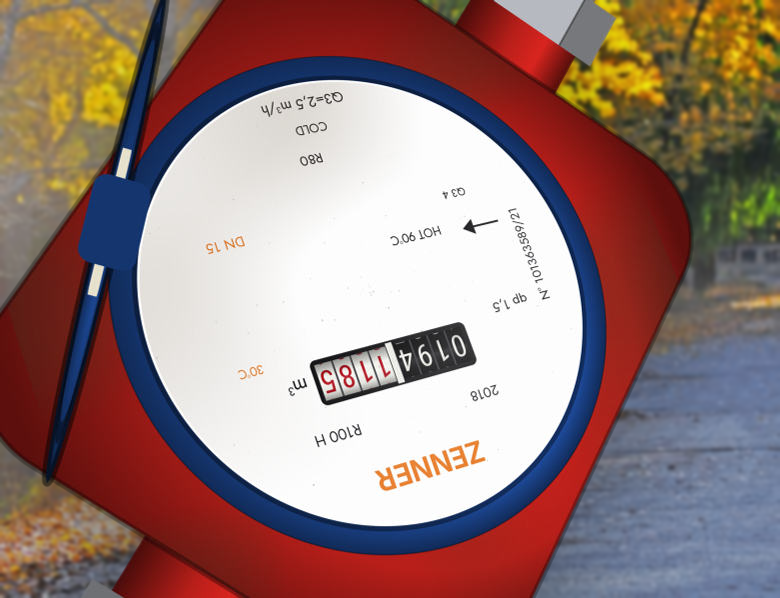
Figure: 194.1185 m³
